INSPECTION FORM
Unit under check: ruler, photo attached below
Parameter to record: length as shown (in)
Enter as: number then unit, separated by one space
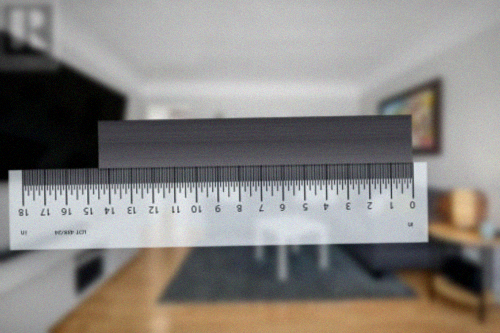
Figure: 14.5 in
